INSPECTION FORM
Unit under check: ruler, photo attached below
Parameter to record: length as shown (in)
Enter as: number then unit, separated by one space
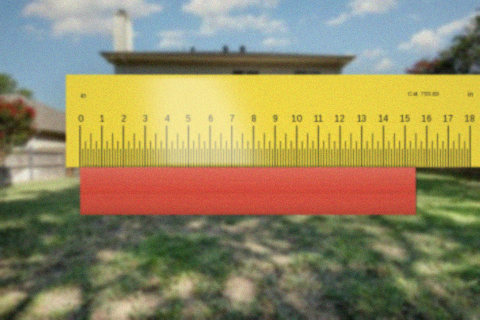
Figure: 15.5 in
